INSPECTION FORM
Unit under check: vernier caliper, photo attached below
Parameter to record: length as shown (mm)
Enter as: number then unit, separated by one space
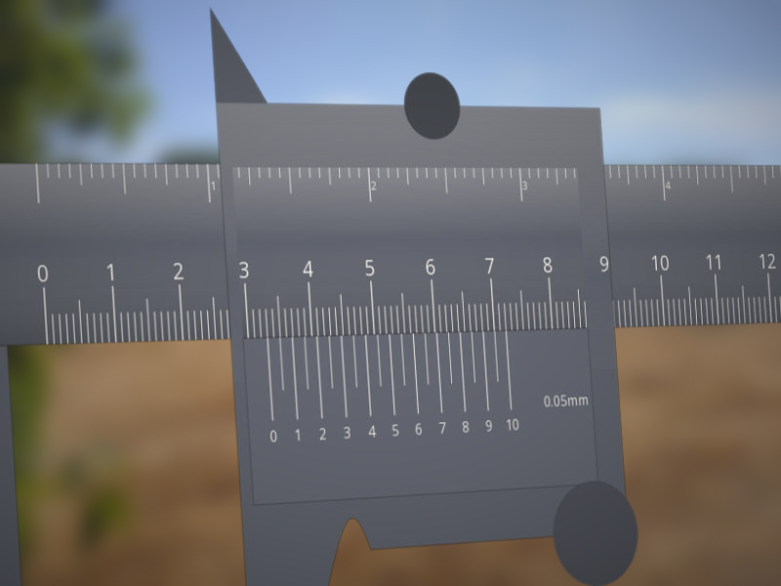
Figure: 33.0 mm
